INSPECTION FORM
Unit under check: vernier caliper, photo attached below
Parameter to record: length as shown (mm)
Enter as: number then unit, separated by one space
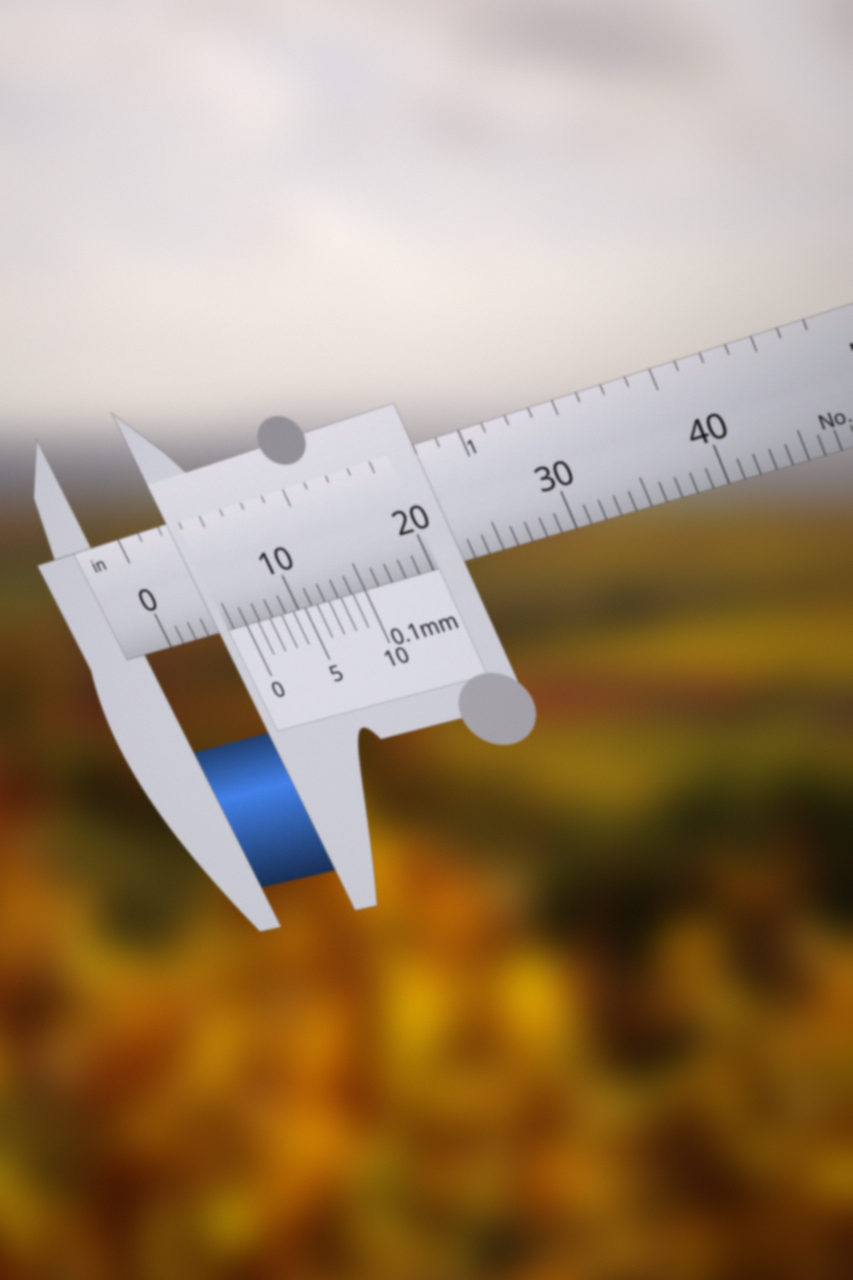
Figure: 6.0 mm
